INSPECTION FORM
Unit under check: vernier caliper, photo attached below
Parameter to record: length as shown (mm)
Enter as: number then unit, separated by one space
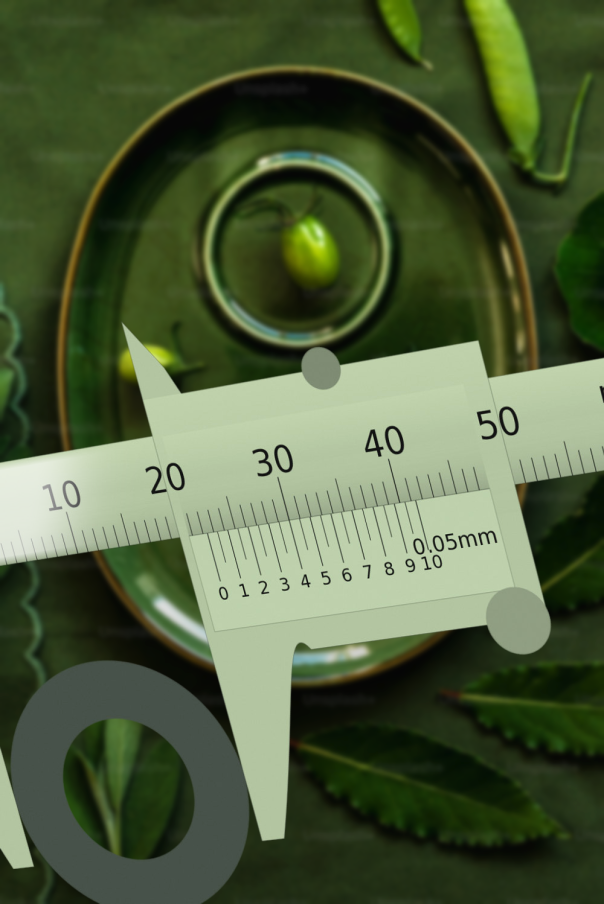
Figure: 22.4 mm
